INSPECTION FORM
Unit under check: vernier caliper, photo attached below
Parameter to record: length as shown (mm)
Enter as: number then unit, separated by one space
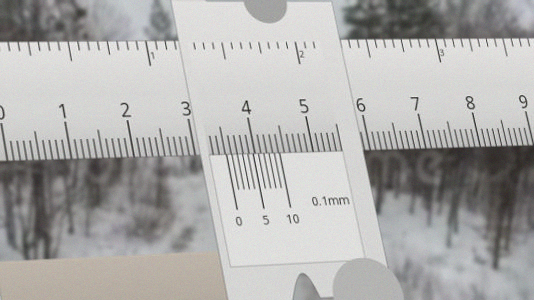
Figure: 35.2 mm
